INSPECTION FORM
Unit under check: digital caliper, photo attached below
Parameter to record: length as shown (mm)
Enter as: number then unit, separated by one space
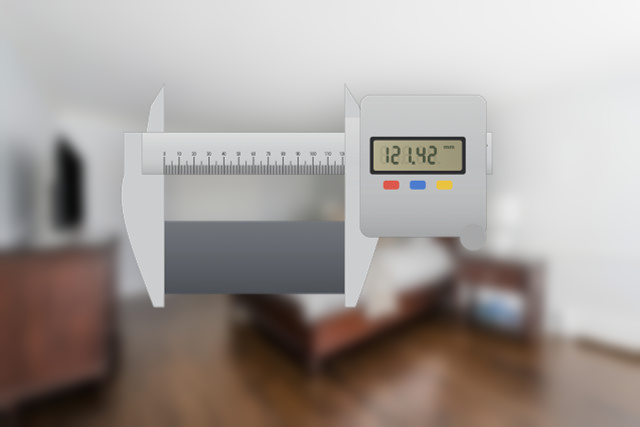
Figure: 121.42 mm
